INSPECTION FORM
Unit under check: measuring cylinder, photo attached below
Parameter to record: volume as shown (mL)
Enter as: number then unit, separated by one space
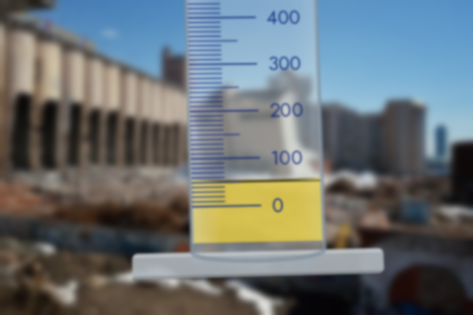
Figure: 50 mL
